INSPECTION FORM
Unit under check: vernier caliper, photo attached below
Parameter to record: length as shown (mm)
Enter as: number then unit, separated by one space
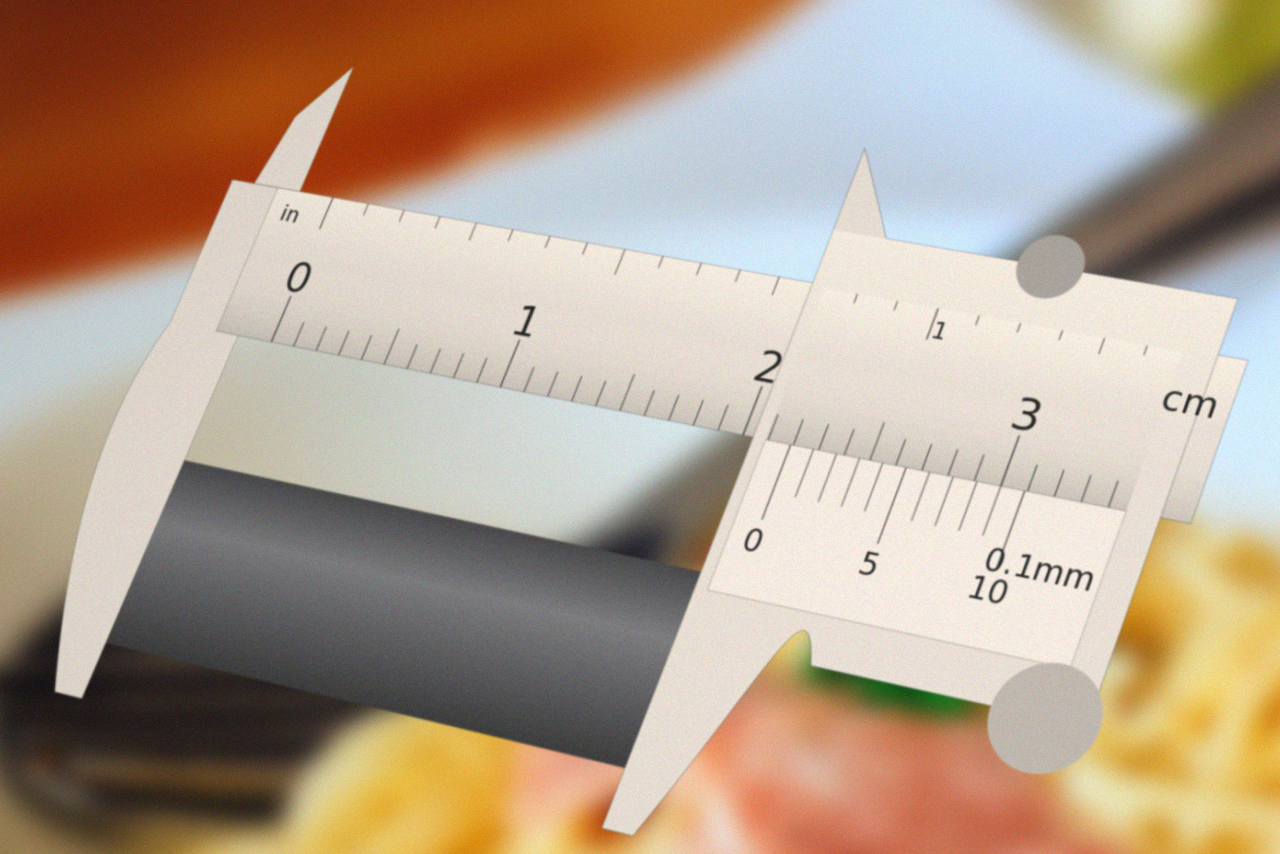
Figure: 21.9 mm
